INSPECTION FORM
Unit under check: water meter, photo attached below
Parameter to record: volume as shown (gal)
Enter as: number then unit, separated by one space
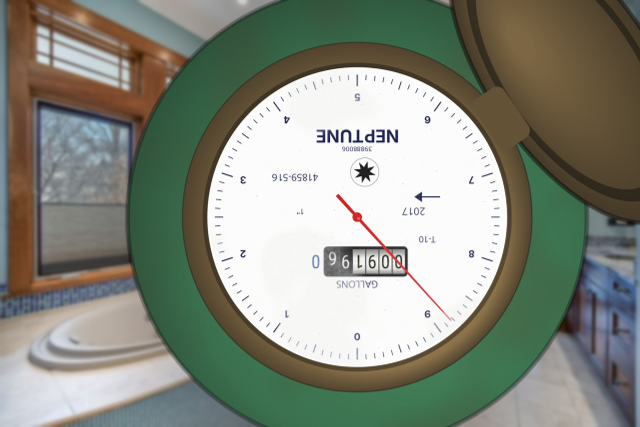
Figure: 91958.8 gal
